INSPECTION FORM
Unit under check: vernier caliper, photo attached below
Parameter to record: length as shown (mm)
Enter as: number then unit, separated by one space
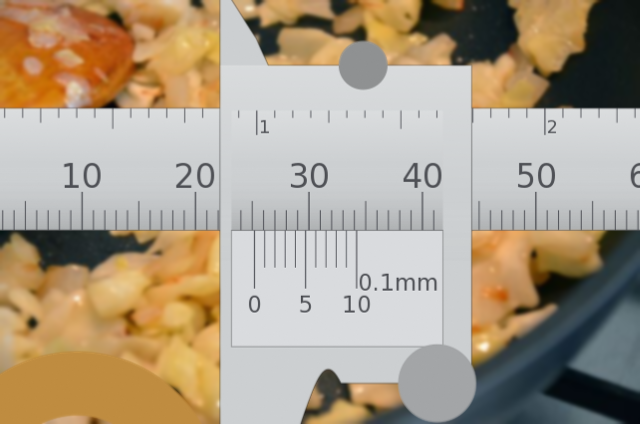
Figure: 25.2 mm
